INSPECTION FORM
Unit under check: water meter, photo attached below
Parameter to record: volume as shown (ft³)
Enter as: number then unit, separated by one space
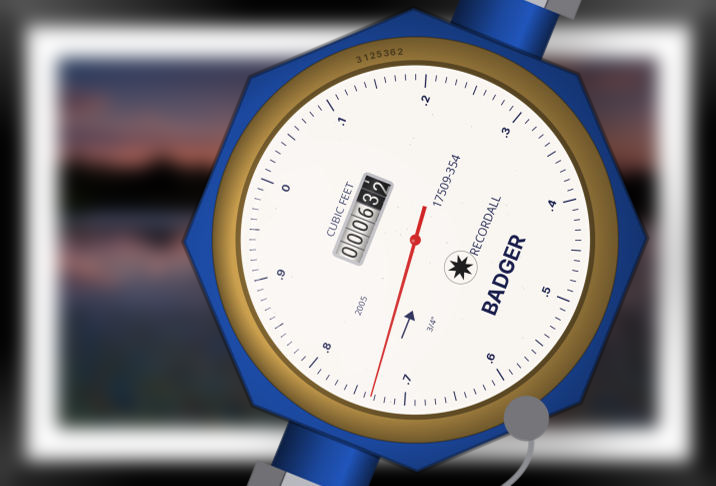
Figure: 631.73 ft³
